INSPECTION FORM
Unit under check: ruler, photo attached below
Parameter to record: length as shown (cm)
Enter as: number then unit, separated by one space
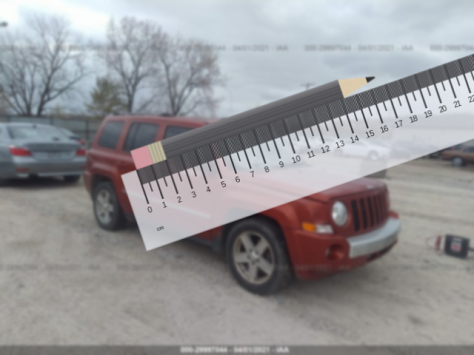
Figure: 16.5 cm
